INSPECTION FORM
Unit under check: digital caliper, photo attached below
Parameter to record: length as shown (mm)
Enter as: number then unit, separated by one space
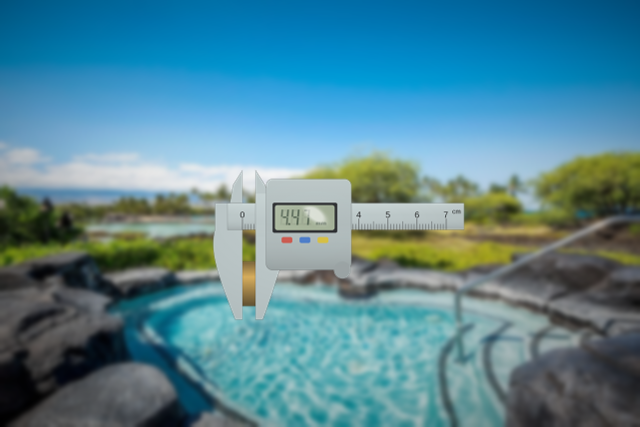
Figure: 4.47 mm
